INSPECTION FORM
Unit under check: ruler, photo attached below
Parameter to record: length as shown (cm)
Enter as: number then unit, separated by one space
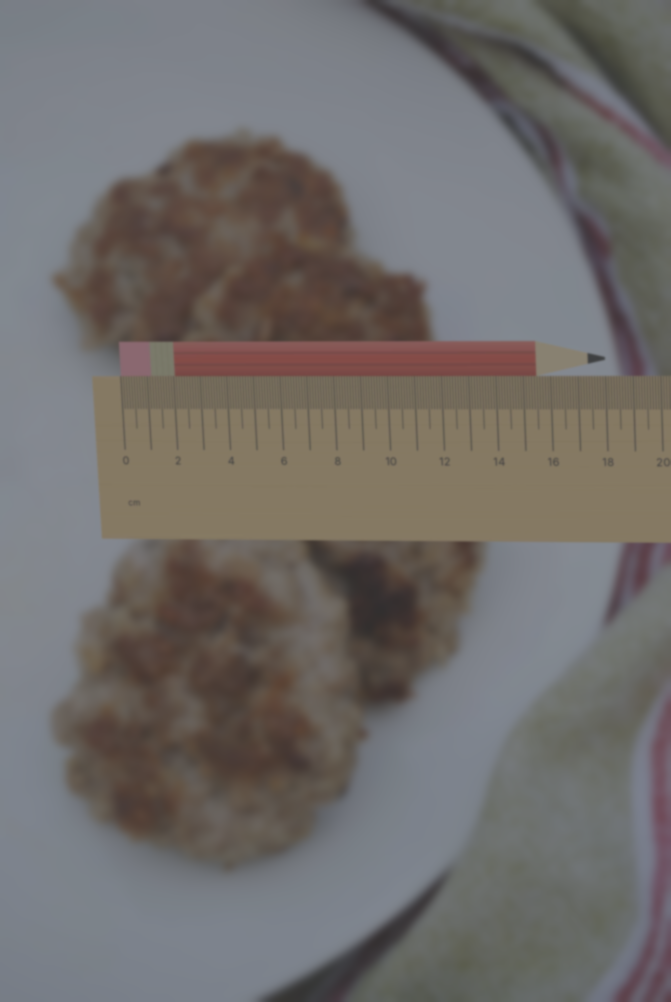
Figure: 18 cm
